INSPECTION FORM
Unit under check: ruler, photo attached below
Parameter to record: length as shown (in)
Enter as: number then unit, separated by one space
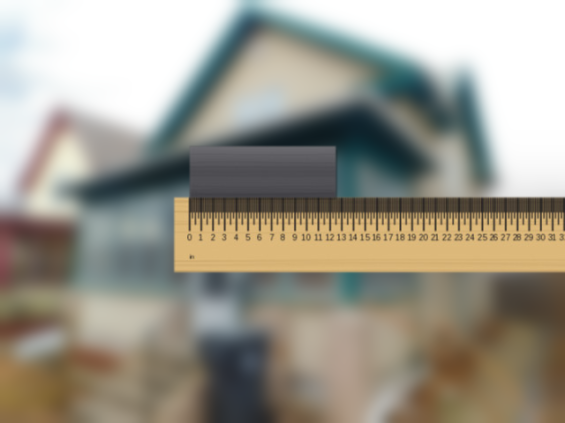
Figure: 12.5 in
